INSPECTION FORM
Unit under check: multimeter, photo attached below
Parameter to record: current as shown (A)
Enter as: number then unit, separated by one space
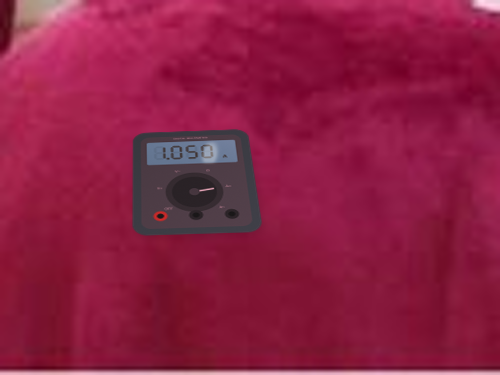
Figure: 1.050 A
